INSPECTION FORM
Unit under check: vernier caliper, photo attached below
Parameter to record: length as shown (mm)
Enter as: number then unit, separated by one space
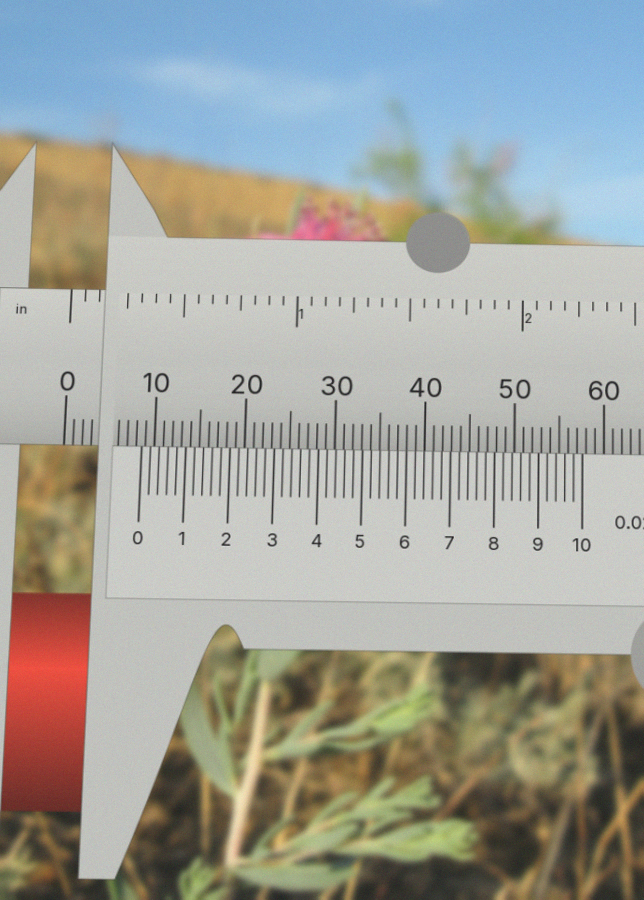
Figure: 8.6 mm
